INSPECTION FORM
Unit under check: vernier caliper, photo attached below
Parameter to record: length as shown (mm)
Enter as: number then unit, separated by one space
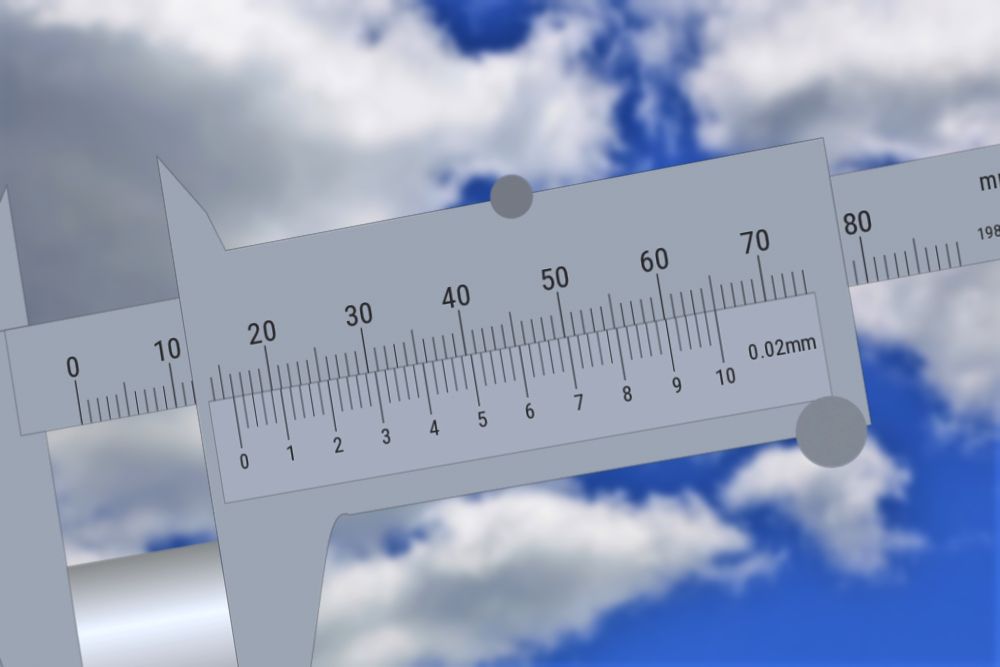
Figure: 16.0 mm
